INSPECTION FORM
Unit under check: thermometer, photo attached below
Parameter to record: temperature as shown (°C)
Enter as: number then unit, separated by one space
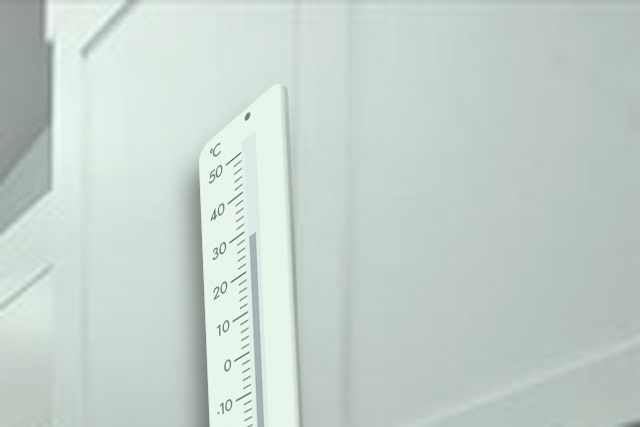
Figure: 28 °C
